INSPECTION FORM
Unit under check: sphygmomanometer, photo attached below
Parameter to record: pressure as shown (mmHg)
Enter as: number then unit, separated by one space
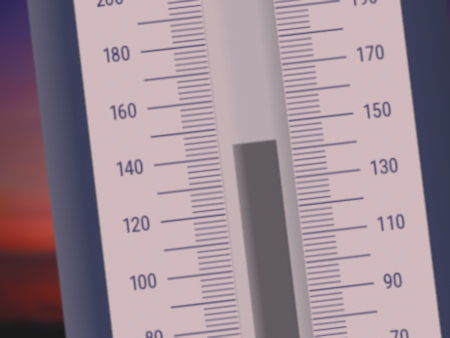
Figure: 144 mmHg
